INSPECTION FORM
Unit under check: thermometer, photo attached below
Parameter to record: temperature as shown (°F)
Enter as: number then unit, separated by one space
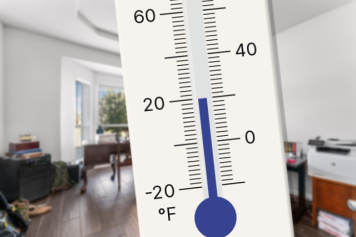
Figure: 20 °F
